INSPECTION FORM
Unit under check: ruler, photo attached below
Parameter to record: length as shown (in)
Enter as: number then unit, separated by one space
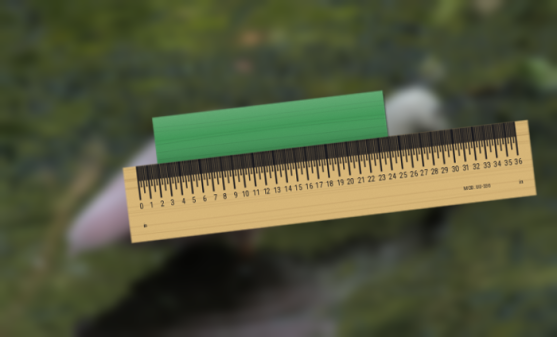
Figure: 22 in
